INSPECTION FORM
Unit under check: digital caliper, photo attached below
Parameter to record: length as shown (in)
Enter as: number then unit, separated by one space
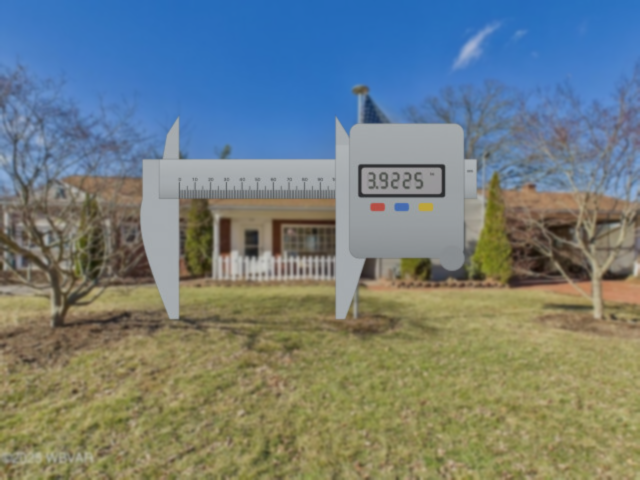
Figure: 3.9225 in
